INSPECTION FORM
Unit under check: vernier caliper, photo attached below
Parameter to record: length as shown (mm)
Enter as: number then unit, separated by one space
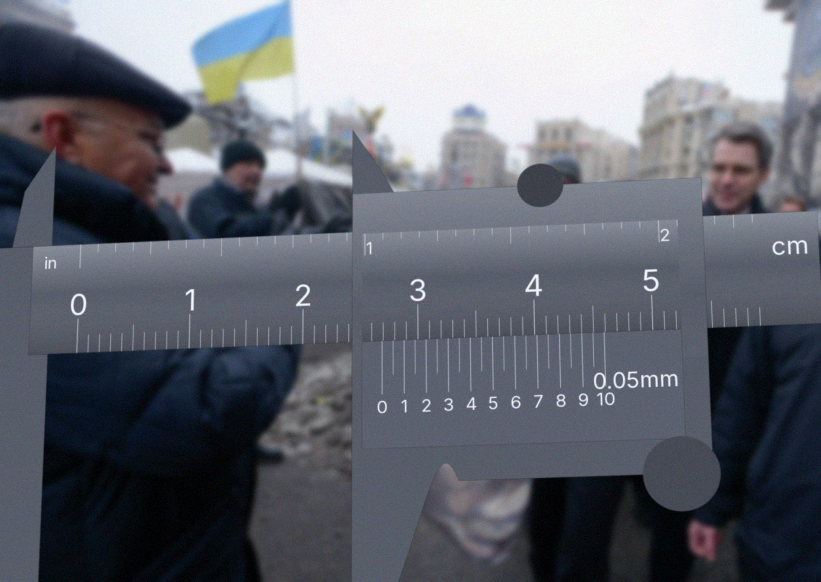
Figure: 26.9 mm
